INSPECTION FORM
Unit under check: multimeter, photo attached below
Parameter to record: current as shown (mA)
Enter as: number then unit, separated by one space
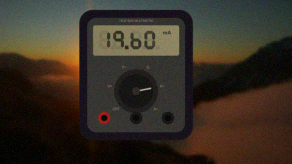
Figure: 19.60 mA
